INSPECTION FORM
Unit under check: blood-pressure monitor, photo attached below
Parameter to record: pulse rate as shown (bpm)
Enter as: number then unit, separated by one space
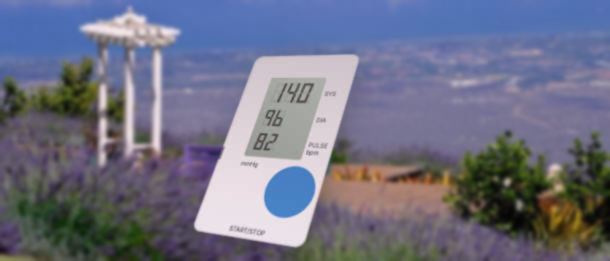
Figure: 82 bpm
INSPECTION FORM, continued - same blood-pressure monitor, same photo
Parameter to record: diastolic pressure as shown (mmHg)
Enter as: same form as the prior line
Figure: 96 mmHg
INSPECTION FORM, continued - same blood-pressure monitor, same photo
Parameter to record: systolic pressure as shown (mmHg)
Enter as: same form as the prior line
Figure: 140 mmHg
